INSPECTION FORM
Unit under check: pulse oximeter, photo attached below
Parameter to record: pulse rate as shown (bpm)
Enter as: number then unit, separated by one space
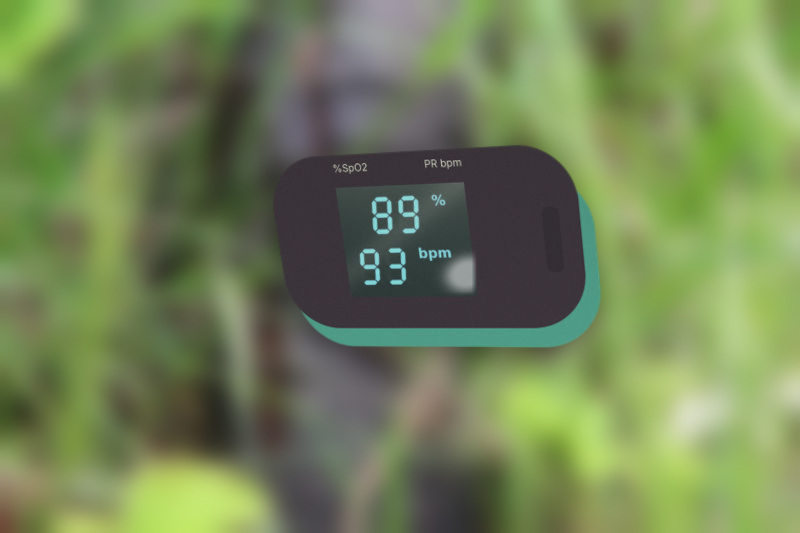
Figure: 93 bpm
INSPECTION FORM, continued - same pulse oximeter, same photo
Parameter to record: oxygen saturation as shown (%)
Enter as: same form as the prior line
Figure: 89 %
